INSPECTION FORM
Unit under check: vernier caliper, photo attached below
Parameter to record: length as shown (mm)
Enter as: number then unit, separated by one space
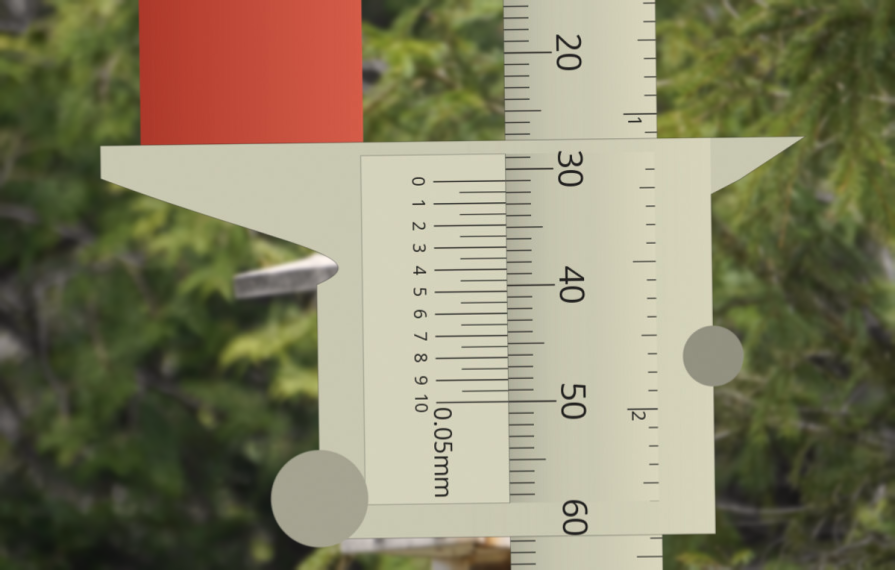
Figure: 31.0 mm
